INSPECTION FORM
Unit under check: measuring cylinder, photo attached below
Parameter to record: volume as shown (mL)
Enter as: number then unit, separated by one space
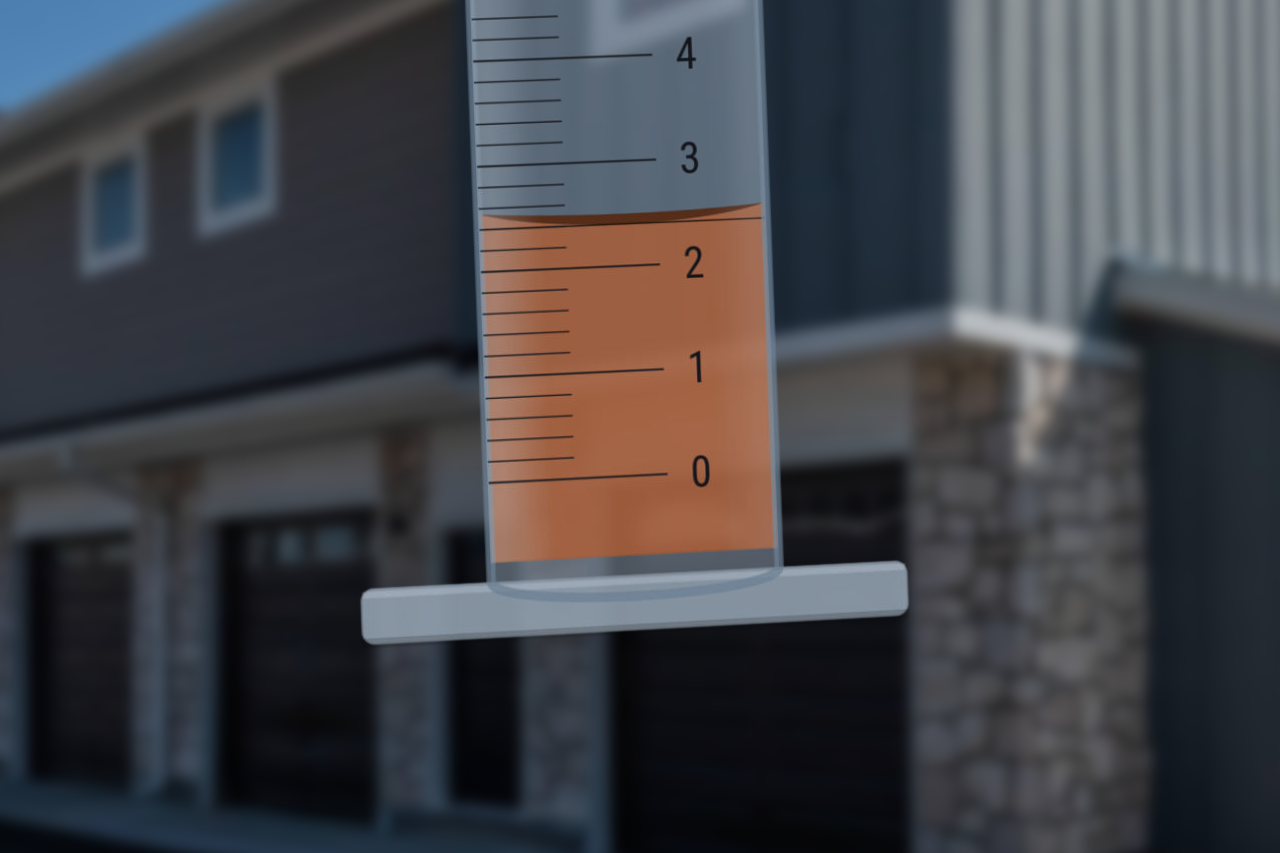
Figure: 2.4 mL
